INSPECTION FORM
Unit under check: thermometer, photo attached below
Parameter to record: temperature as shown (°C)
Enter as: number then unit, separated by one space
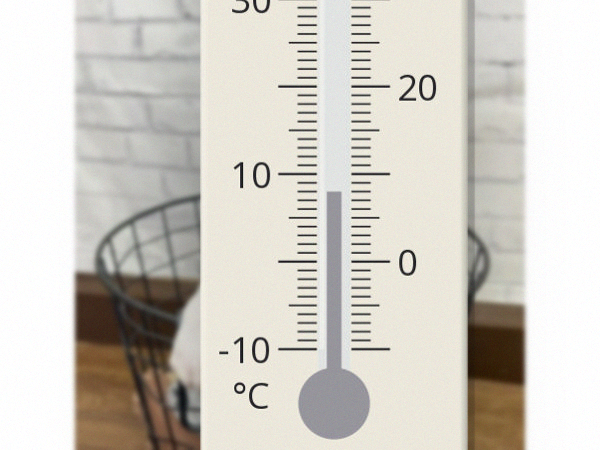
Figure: 8 °C
